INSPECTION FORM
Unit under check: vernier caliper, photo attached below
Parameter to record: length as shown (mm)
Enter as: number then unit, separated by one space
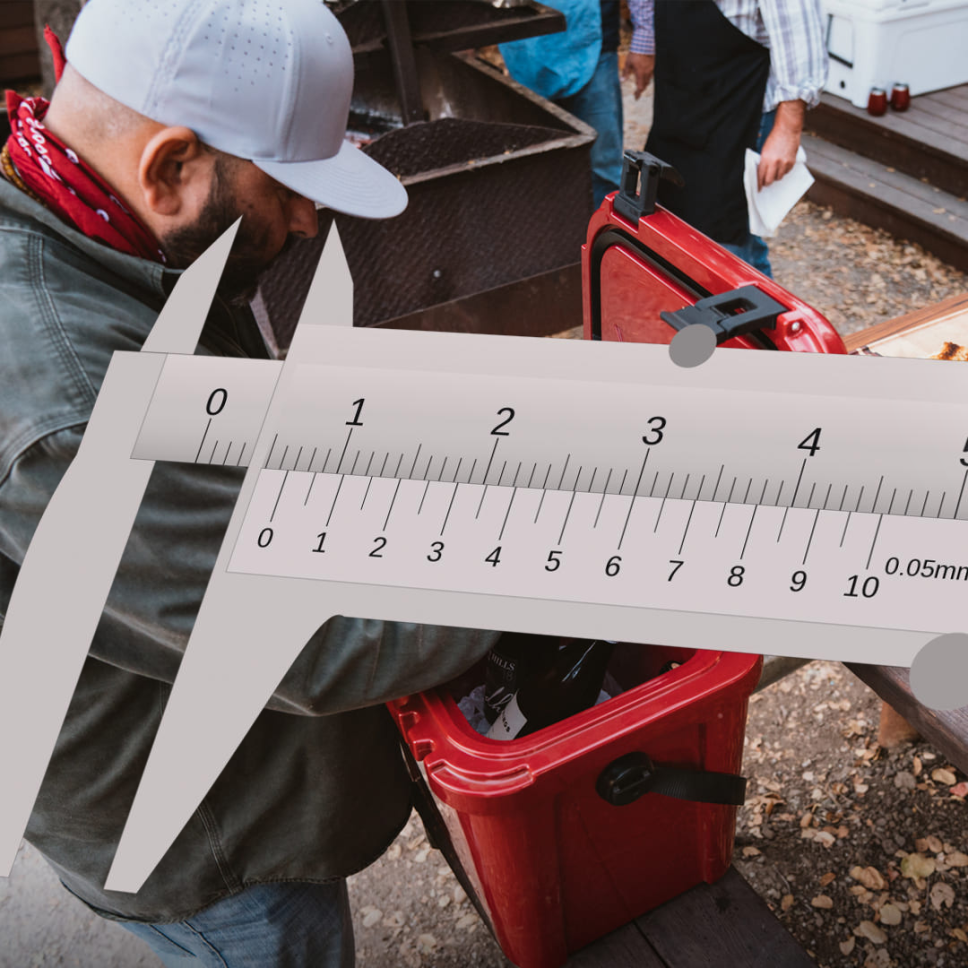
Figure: 6.6 mm
